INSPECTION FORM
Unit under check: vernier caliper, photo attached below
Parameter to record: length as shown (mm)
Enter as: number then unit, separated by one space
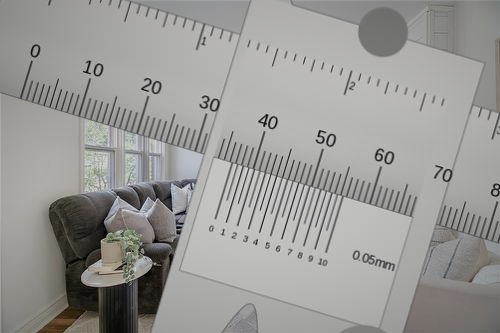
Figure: 36.4 mm
